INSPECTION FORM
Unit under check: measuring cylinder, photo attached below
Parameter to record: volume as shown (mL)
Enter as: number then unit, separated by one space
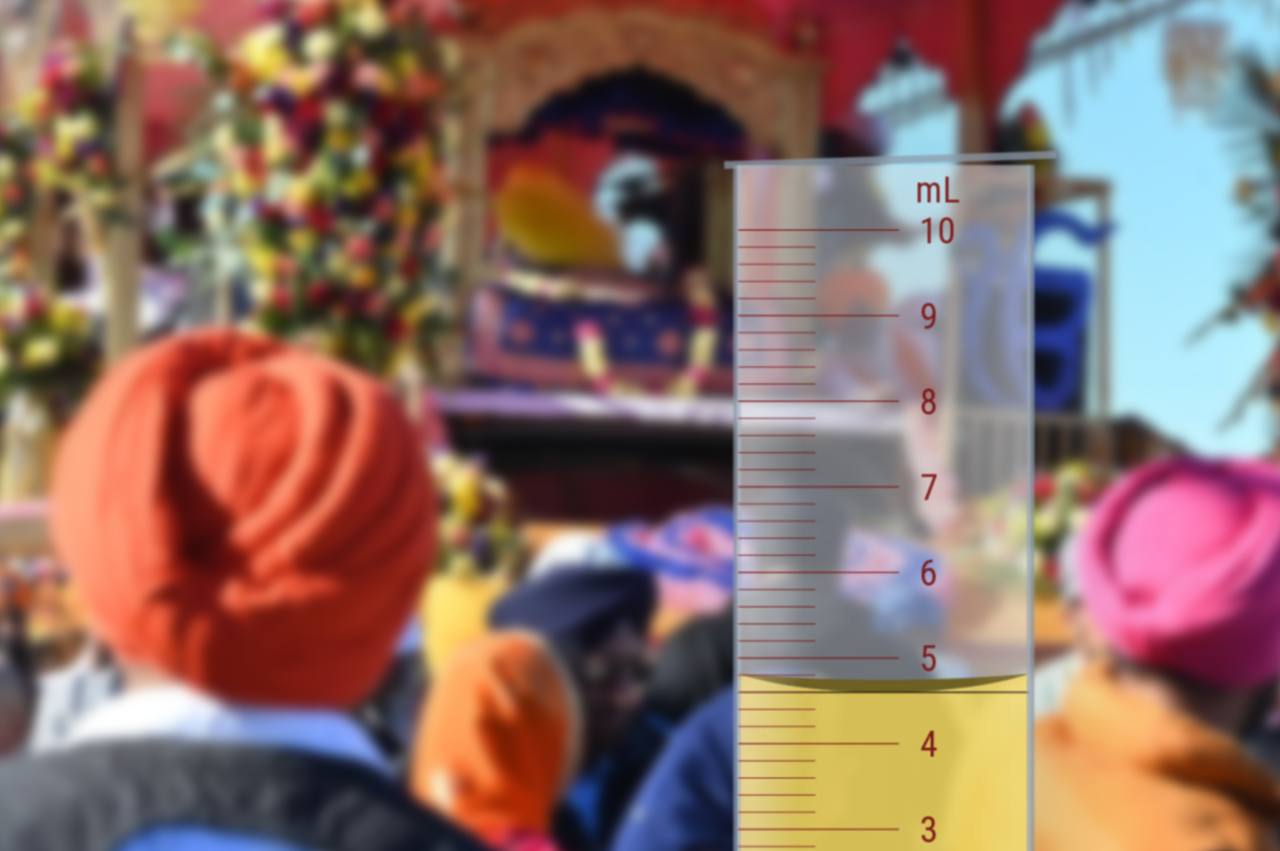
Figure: 4.6 mL
